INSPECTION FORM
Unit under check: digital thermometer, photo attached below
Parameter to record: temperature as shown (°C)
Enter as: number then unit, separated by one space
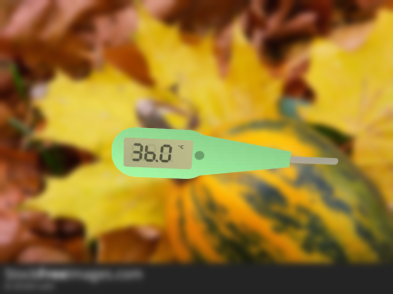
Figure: 36.0 °C
